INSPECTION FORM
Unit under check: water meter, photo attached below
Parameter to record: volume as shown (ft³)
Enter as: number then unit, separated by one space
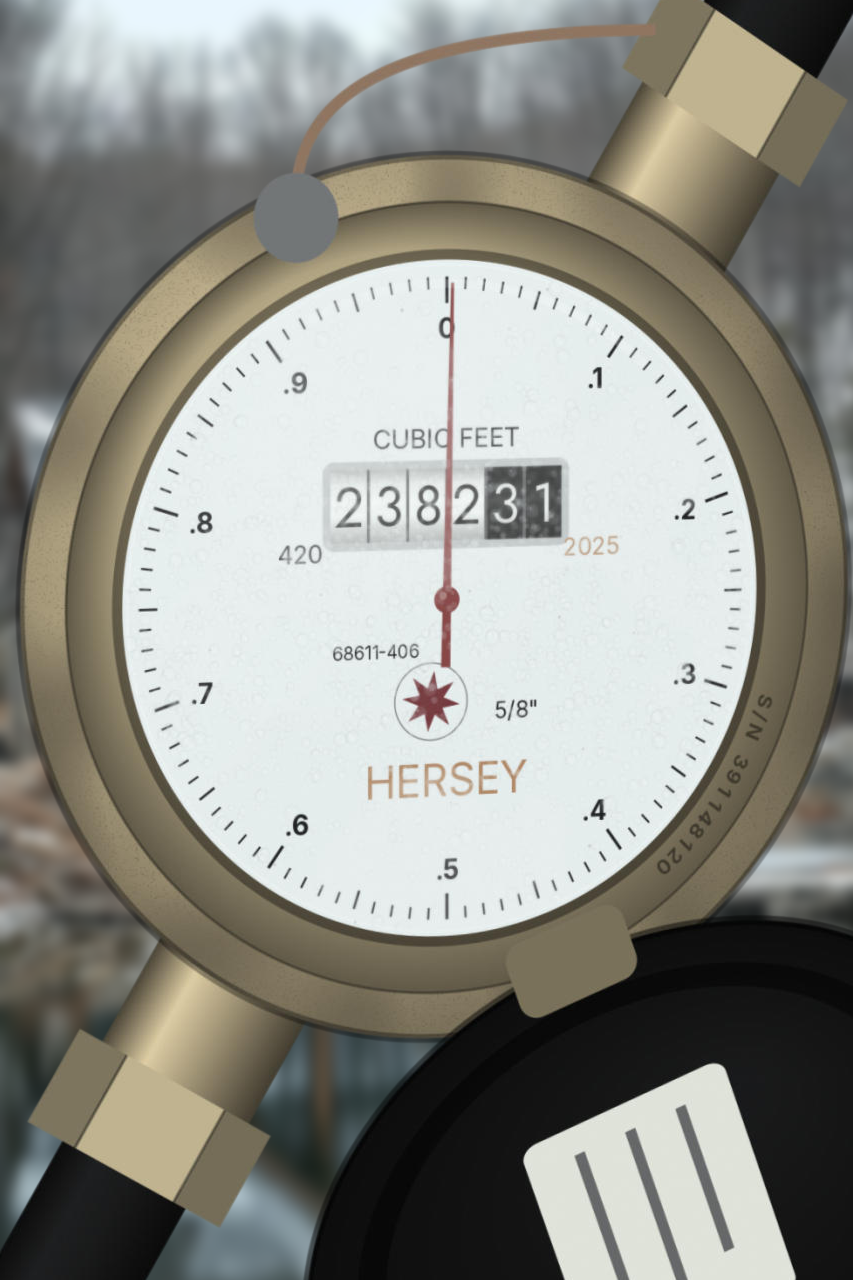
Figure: 238231.00 ft³
